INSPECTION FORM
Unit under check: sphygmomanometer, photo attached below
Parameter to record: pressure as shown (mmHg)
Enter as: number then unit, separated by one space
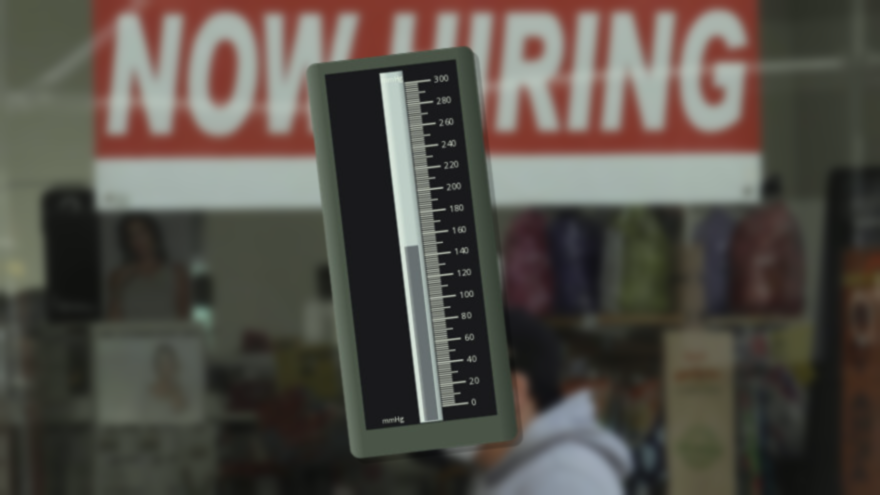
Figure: 150 mmHg
